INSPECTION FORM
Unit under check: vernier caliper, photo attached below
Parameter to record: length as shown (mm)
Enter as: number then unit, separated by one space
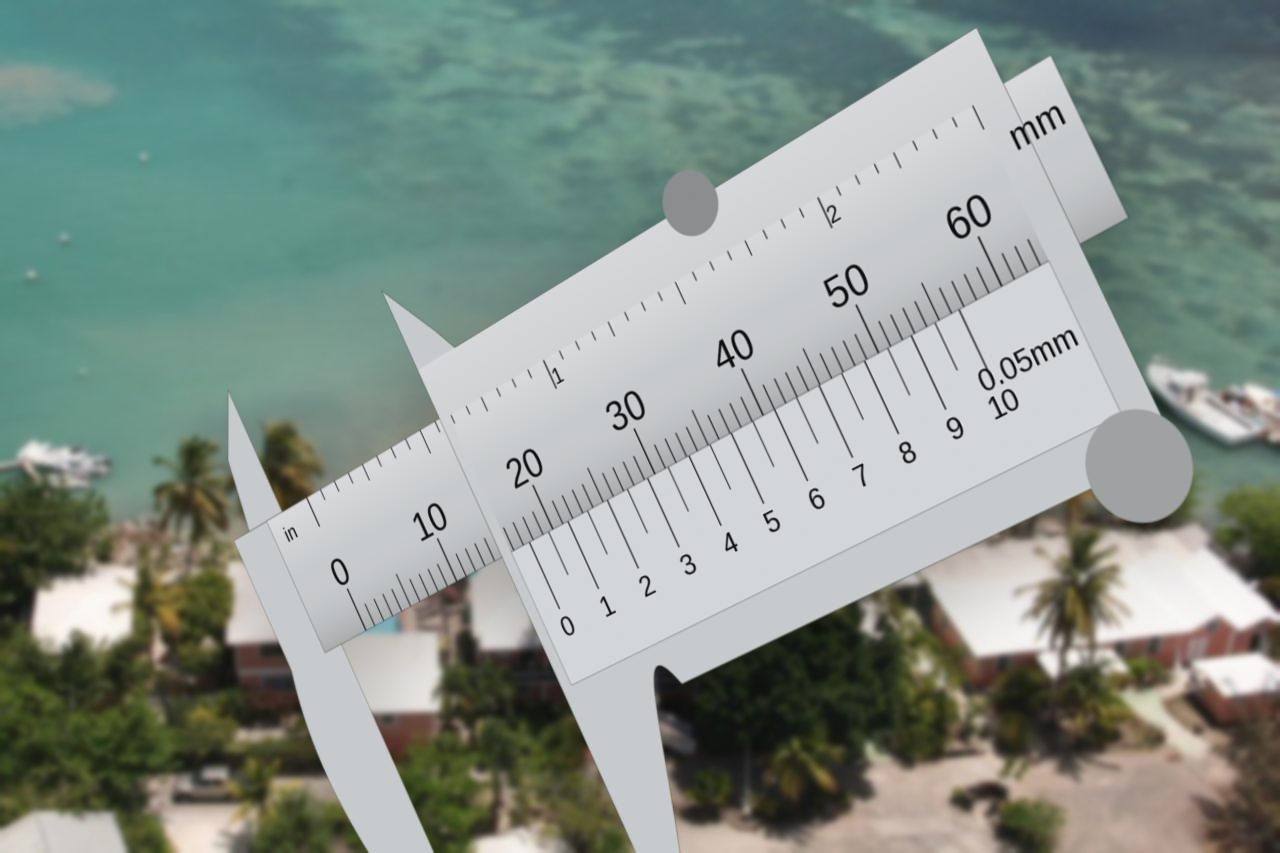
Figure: 17.6 mm
